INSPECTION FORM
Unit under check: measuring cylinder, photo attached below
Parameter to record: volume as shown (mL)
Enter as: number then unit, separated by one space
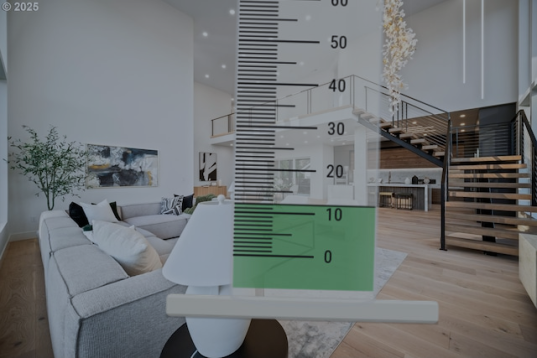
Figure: 12 mL
